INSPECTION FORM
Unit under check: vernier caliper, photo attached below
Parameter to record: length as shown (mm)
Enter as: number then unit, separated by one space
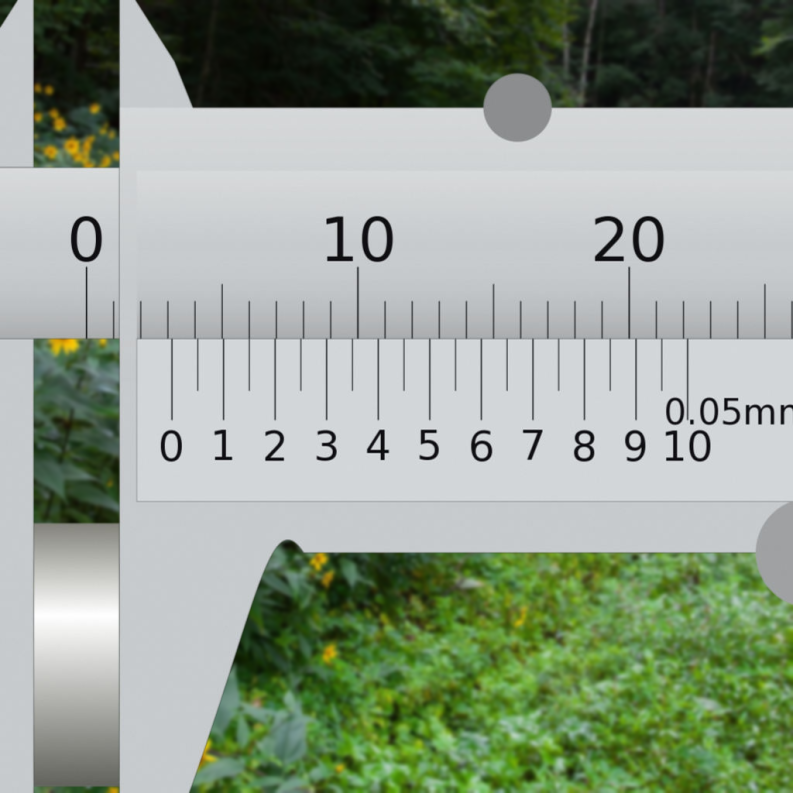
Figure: 3.15 mm
